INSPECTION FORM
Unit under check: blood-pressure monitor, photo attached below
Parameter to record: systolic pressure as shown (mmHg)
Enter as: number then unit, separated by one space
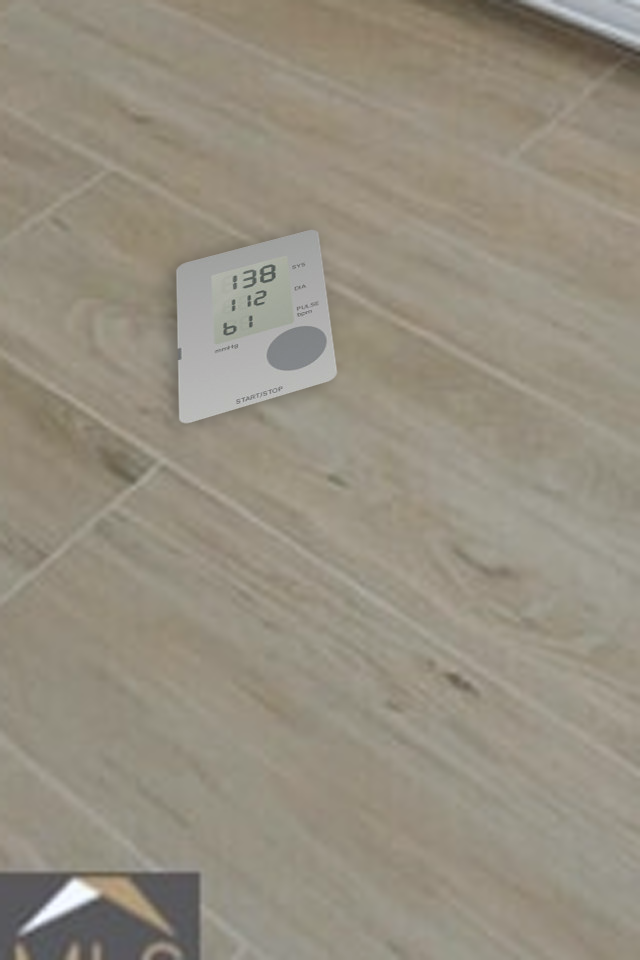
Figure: 138 mmHg
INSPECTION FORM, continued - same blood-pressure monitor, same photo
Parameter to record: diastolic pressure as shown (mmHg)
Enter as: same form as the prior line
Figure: 112 mmHg
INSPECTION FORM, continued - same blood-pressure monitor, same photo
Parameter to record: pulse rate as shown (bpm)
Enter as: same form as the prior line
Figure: 61 bpm
